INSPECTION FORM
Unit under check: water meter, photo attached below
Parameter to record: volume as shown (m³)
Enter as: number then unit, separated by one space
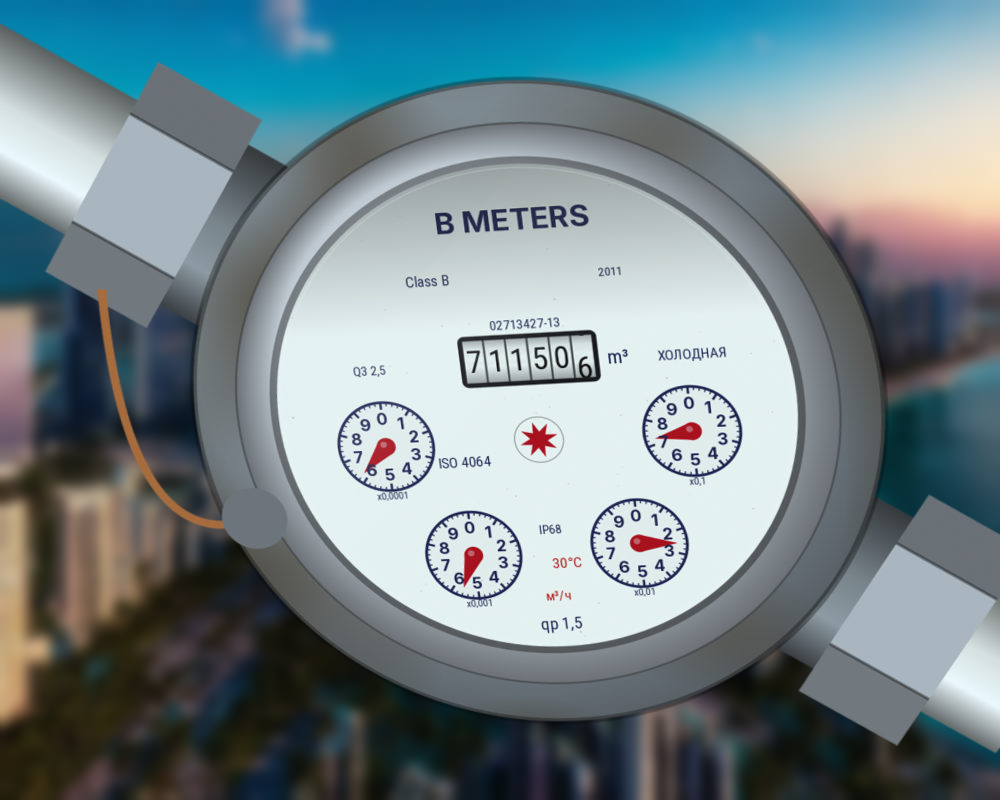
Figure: 711505.7256 m³
